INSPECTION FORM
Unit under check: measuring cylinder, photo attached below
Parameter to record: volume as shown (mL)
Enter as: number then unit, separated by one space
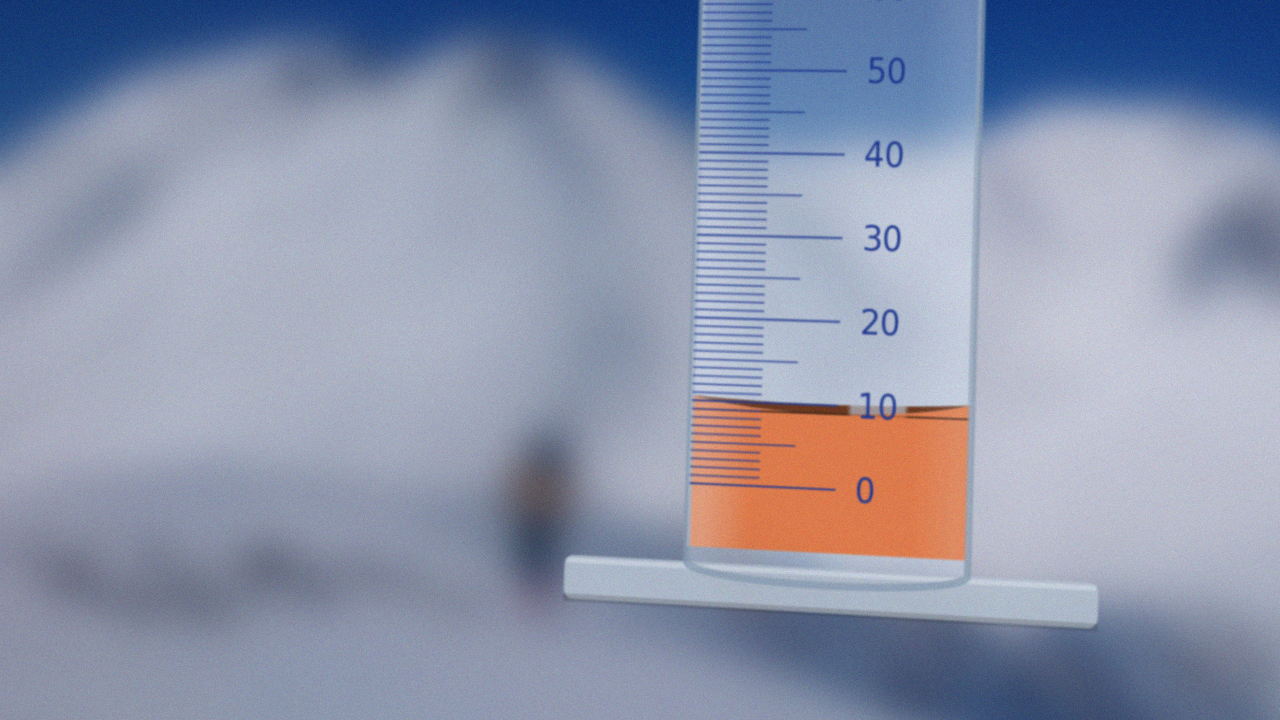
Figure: 9 mL
